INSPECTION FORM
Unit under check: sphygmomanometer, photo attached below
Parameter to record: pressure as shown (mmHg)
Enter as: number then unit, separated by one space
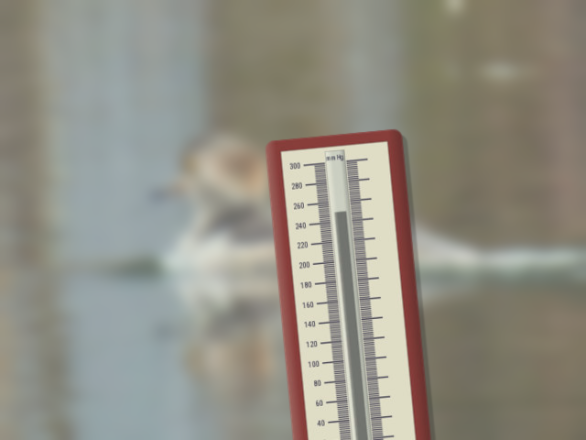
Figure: 250 mmHg
